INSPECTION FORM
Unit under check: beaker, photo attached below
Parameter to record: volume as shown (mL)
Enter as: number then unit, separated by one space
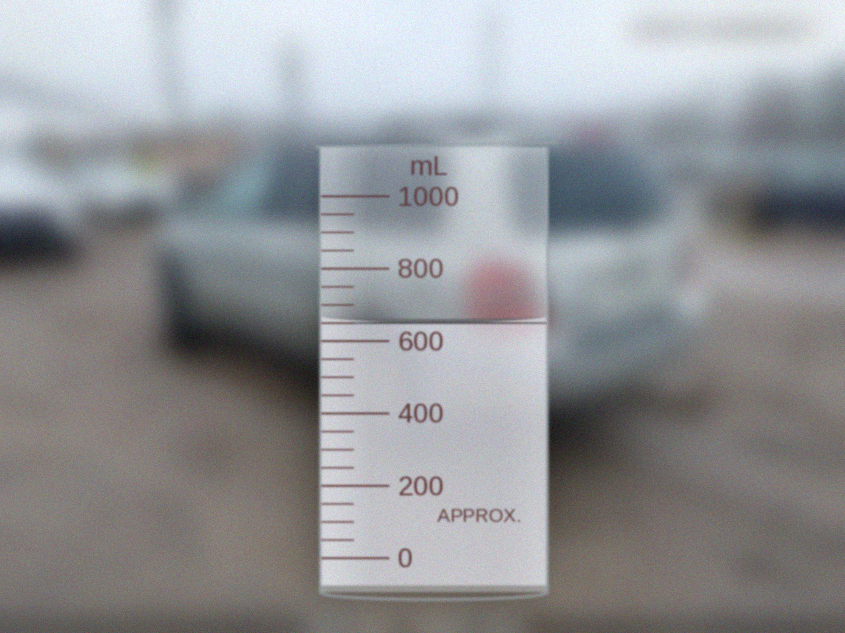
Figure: 650 mL
